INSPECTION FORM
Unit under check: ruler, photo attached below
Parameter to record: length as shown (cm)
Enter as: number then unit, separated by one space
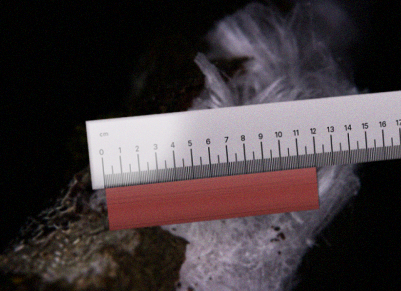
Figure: 12 cm
